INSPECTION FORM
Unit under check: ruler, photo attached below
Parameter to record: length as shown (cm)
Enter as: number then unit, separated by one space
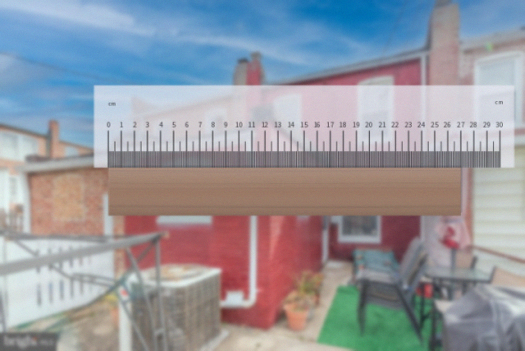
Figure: 27 cm
